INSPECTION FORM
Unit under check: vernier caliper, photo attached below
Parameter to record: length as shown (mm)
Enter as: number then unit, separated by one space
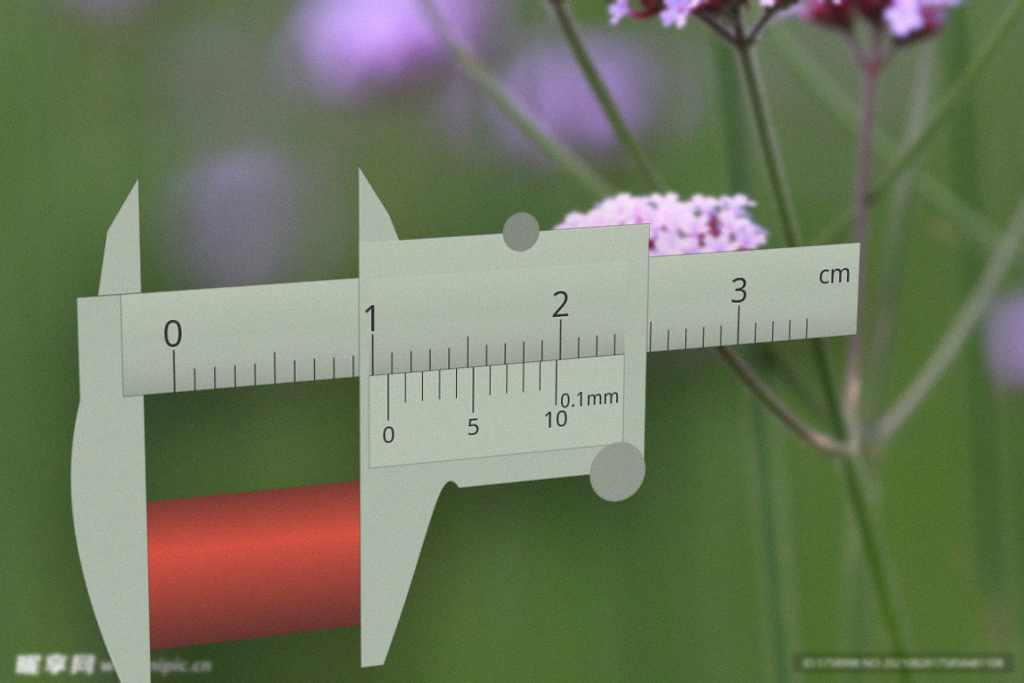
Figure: 10.8 mm
